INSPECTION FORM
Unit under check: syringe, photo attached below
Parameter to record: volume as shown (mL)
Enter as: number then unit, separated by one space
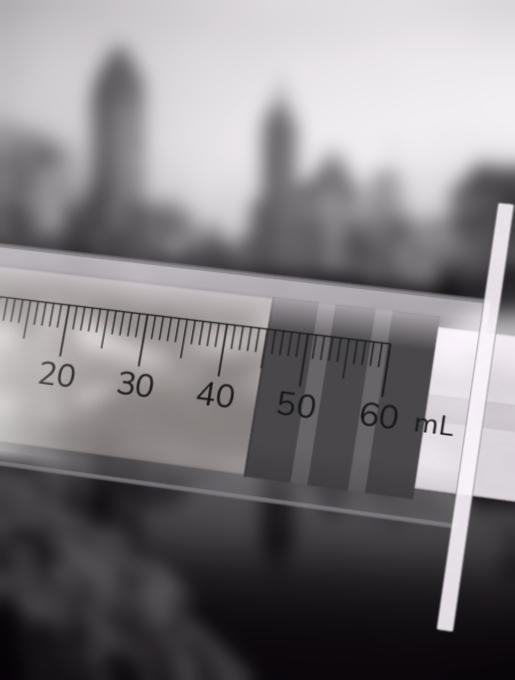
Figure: 45 mL
